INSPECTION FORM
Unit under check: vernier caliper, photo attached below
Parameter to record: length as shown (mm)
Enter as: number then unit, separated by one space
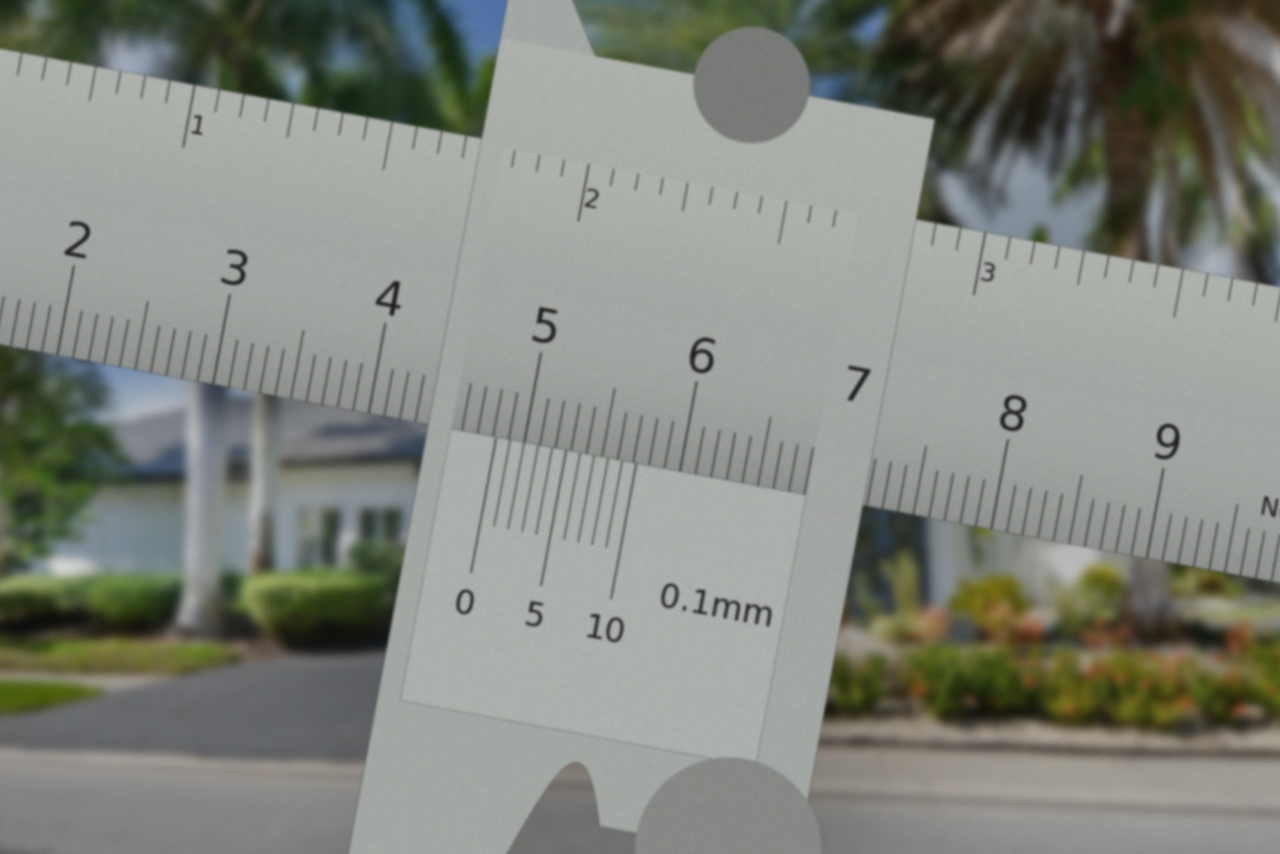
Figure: 48.2 mm
